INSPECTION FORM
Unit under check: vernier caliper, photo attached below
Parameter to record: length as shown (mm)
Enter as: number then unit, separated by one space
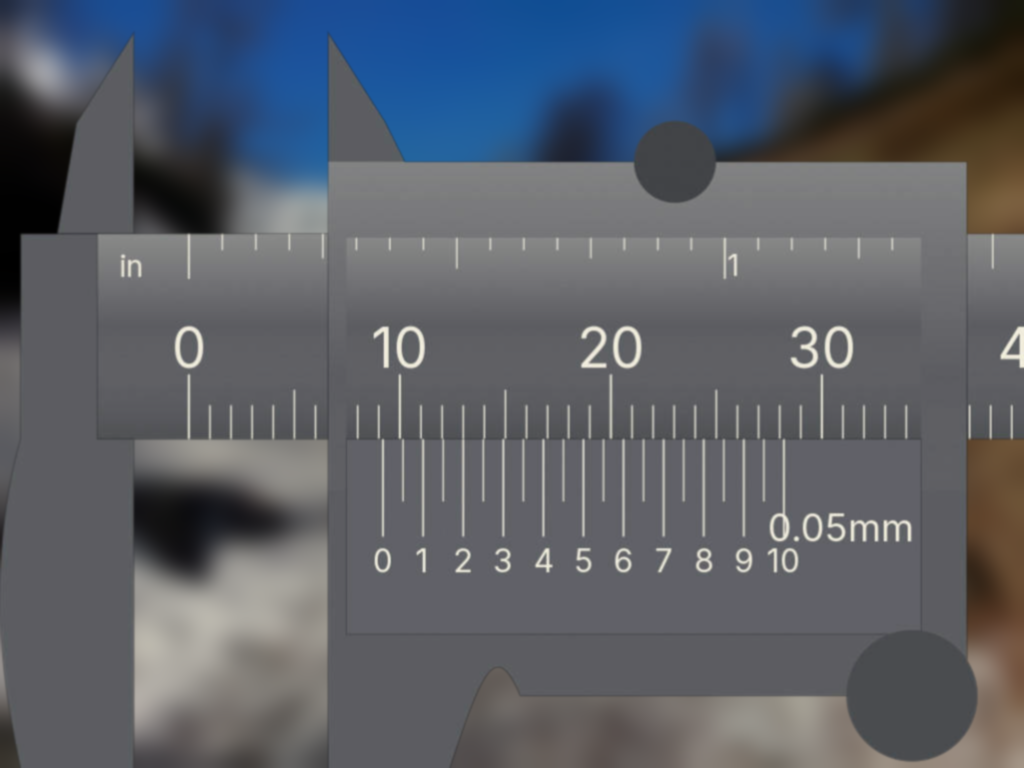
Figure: 9.2 mm
